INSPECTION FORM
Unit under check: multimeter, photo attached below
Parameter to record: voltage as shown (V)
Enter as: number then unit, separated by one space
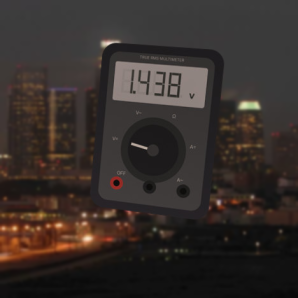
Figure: 1.438 V
